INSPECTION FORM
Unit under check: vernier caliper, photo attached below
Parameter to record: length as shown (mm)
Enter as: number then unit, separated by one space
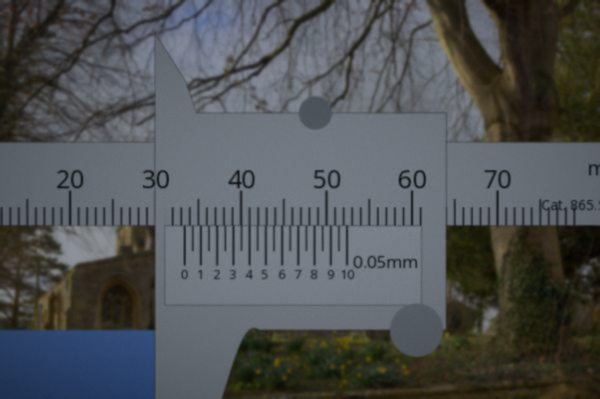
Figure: 33.4 mm
